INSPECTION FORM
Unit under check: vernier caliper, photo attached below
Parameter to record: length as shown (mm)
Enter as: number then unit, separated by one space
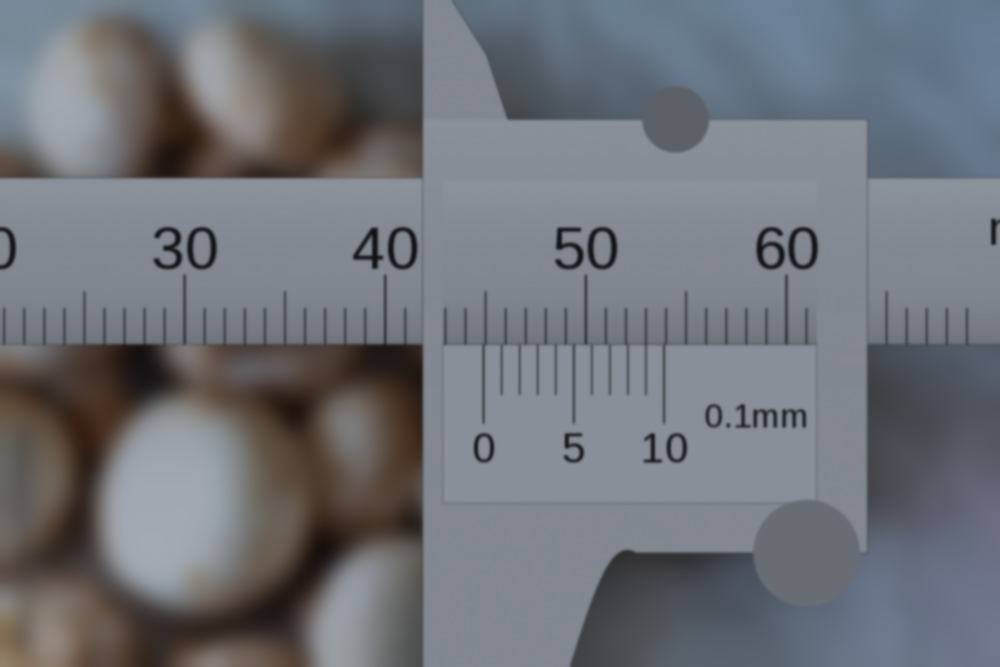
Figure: 44.9 mm
